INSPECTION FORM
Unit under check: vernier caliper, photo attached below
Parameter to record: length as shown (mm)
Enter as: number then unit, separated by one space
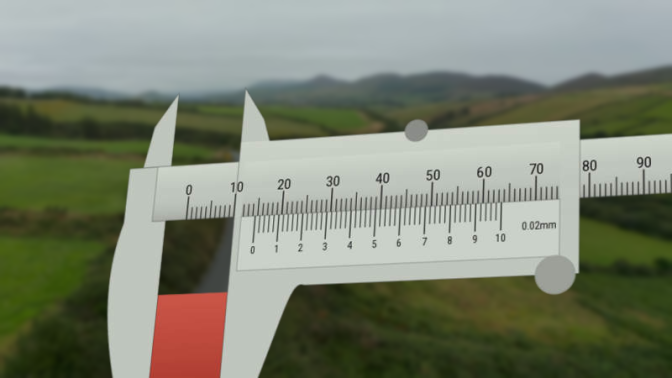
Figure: 14.5 mm
